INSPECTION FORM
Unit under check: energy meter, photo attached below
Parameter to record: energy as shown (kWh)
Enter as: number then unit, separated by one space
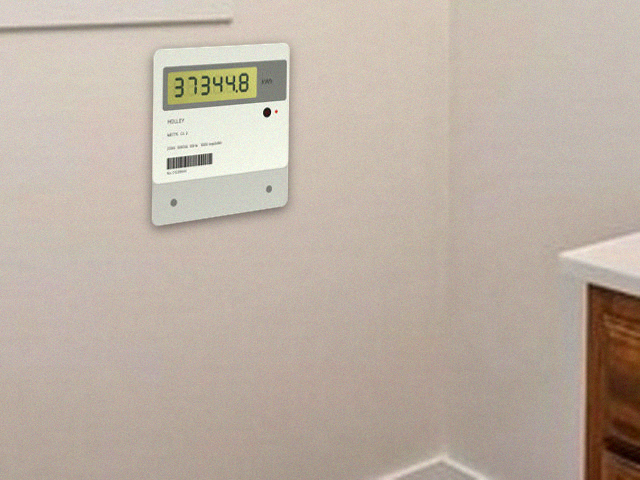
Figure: 37344.8 kWh
